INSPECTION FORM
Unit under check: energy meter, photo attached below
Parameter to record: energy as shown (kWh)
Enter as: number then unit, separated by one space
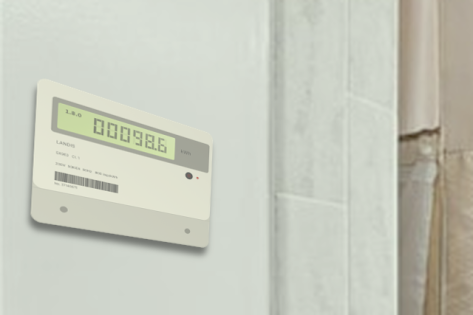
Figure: 98.6 kWh
